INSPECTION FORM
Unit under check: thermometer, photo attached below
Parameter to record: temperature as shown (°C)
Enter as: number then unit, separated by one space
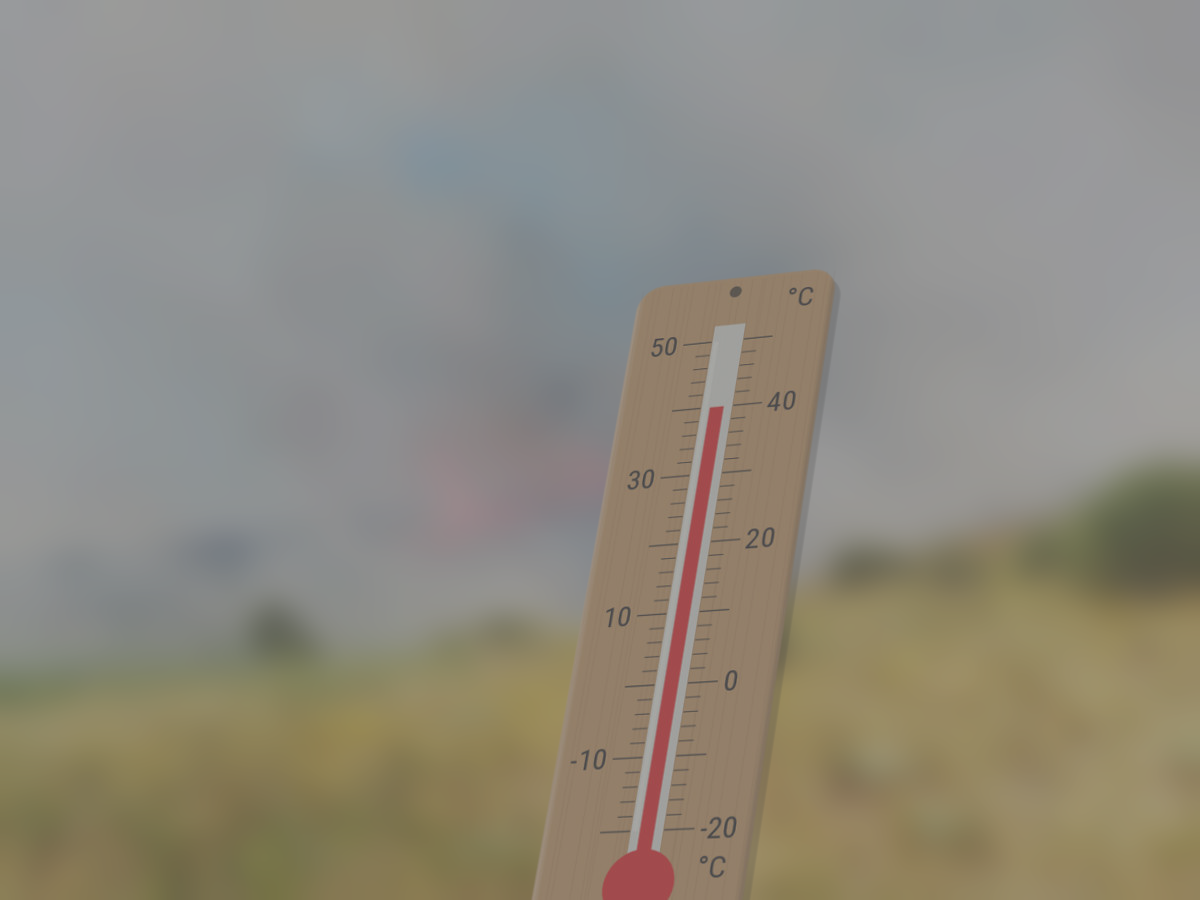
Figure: 40 °C
